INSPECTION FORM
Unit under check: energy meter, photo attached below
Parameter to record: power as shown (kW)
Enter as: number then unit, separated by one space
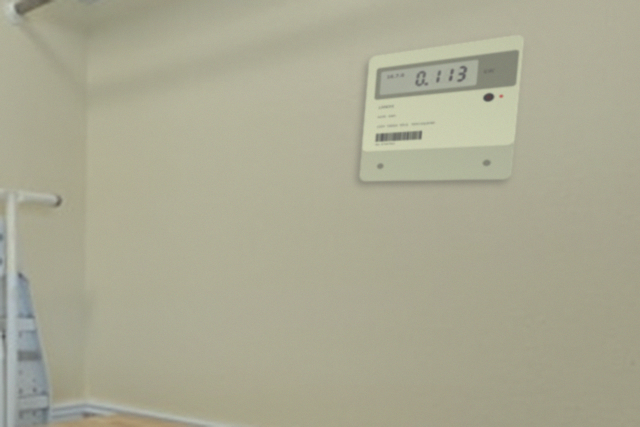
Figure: 0.113 kW
